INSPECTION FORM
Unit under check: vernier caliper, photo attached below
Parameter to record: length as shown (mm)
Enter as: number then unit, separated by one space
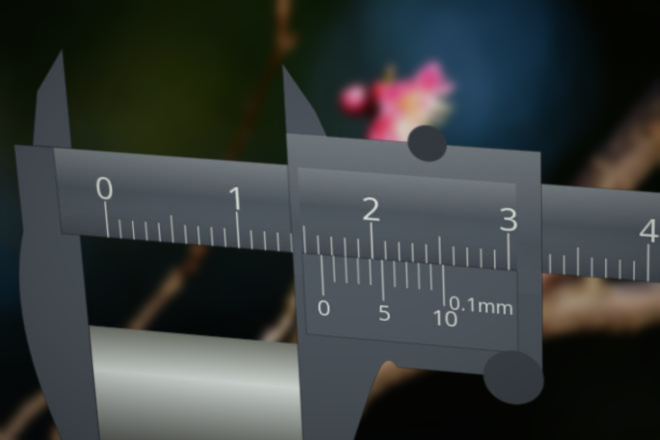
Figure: 16.2 mm
